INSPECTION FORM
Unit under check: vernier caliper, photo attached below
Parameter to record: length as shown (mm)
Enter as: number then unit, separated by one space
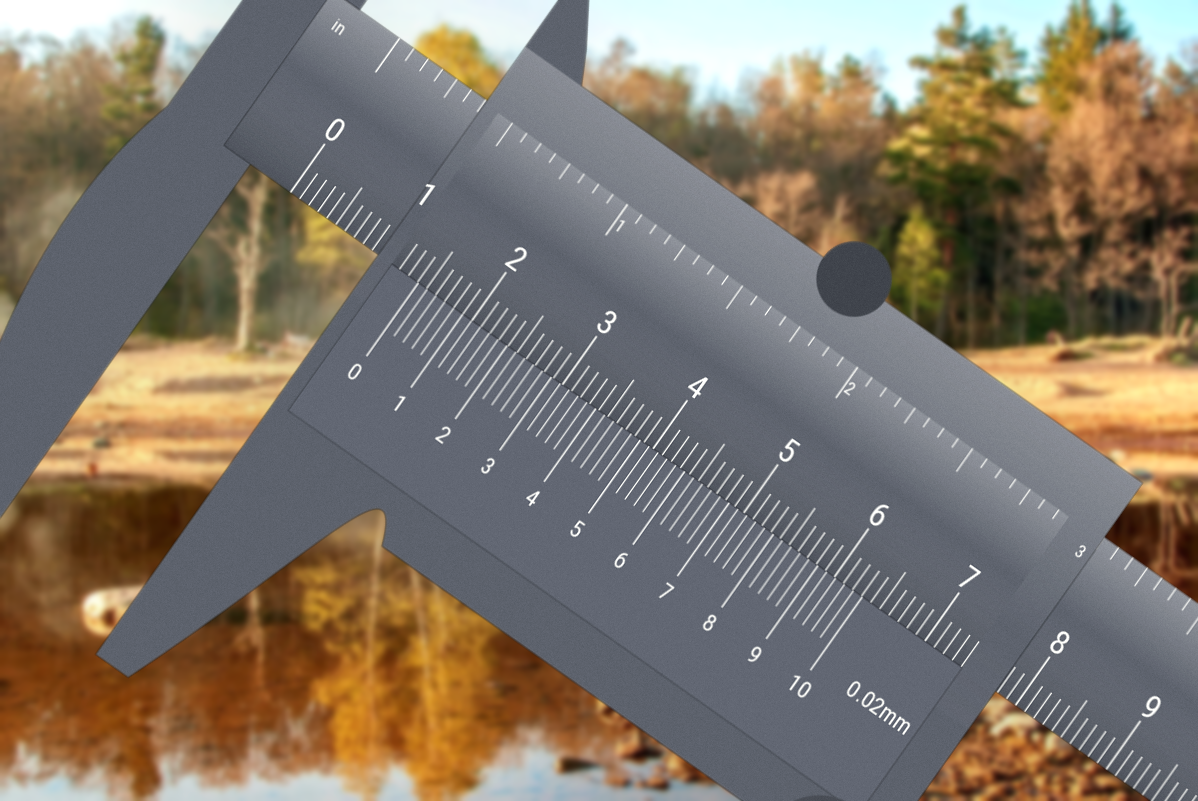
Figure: 14.1 mm
